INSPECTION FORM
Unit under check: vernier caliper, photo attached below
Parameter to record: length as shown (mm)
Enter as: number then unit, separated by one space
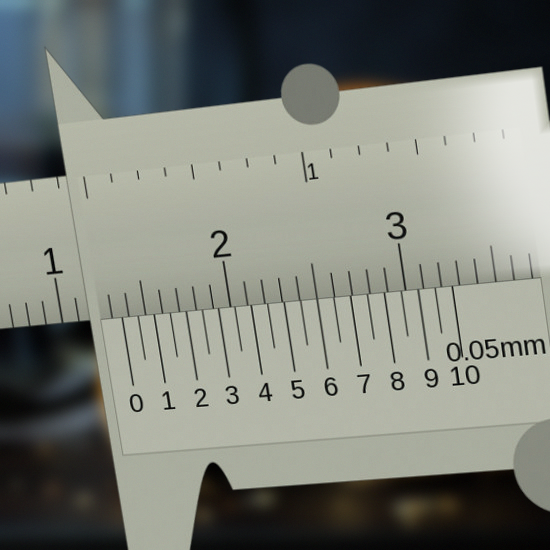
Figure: 13.6 mm
